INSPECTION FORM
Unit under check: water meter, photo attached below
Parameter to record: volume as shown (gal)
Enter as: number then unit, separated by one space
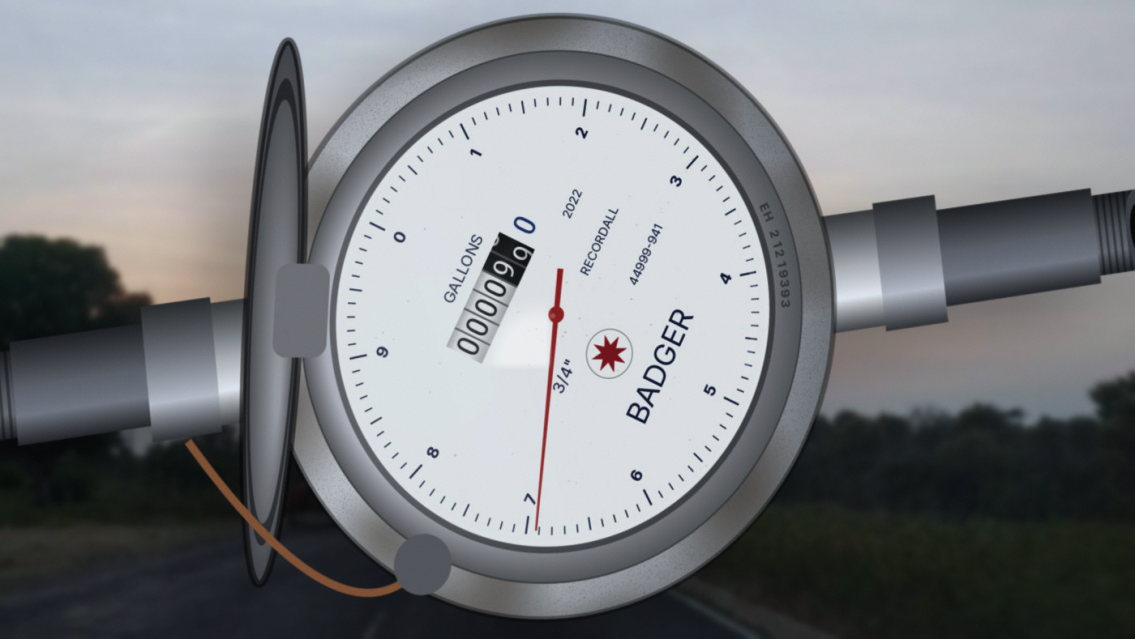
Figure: 986.9 gal
